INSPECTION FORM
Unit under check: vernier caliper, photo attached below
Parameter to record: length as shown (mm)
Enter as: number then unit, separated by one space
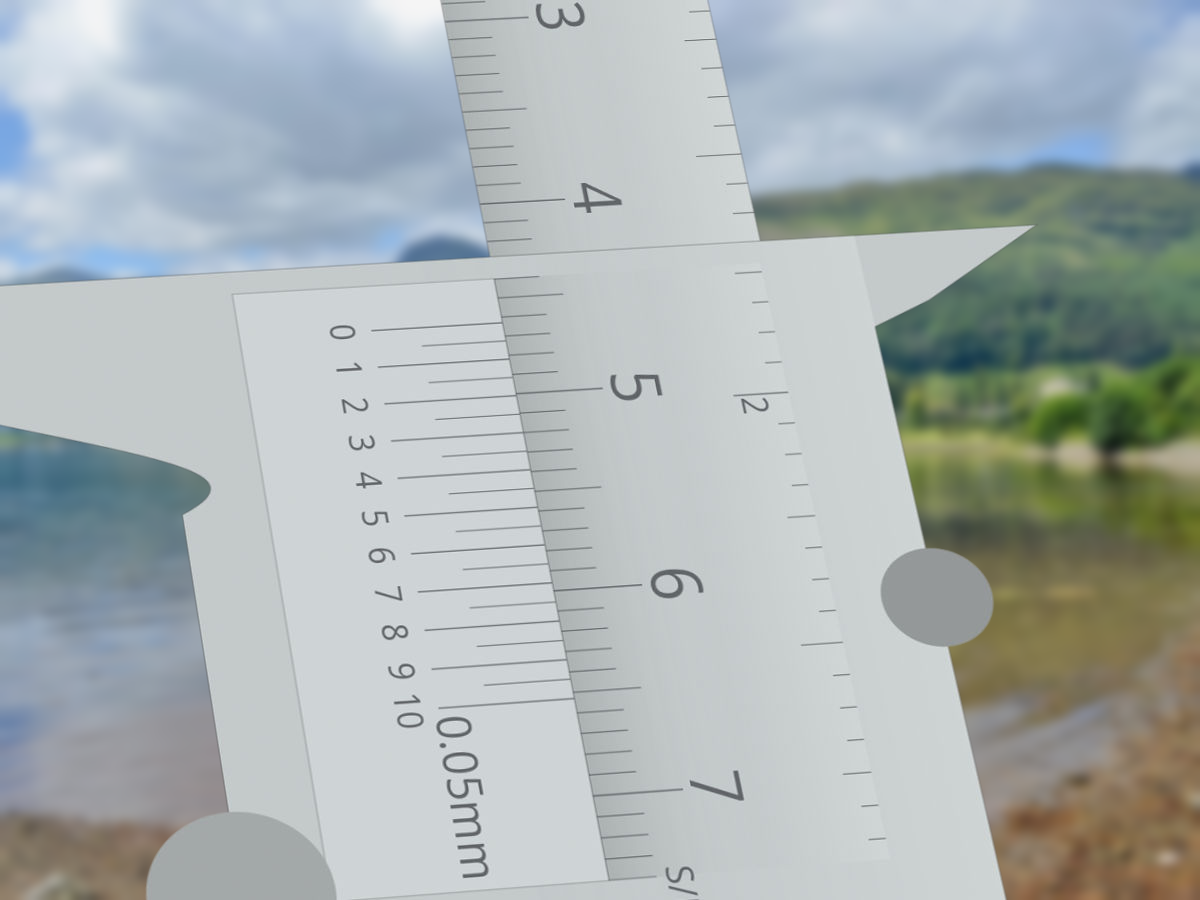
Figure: 46.3 mm
